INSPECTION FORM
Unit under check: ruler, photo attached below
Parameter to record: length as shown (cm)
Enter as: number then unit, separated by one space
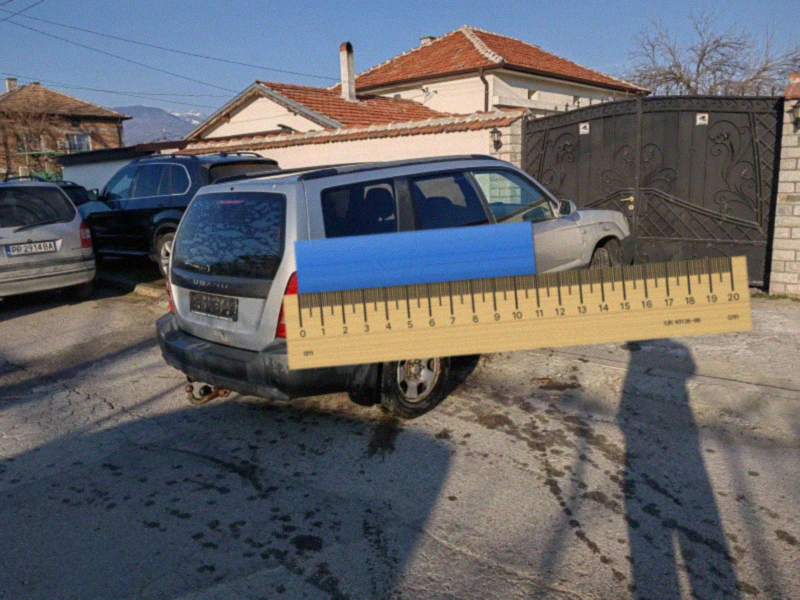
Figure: 11 cm
